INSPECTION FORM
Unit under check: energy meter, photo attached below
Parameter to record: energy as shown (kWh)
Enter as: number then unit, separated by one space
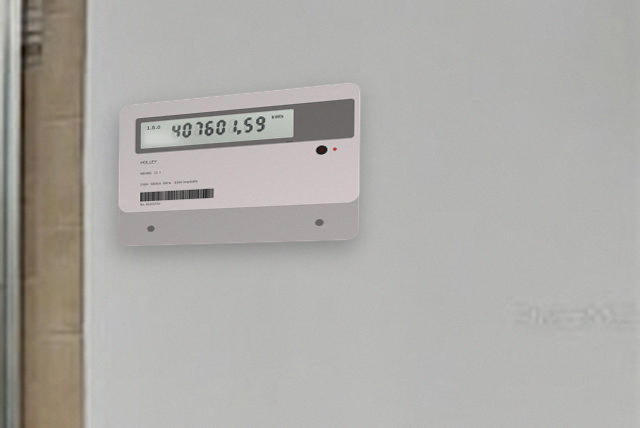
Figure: 407601.59 kWh
